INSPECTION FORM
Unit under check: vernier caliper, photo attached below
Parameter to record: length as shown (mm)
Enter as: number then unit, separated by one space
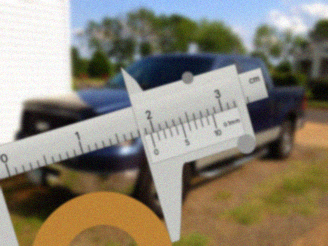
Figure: 19.6 mm
